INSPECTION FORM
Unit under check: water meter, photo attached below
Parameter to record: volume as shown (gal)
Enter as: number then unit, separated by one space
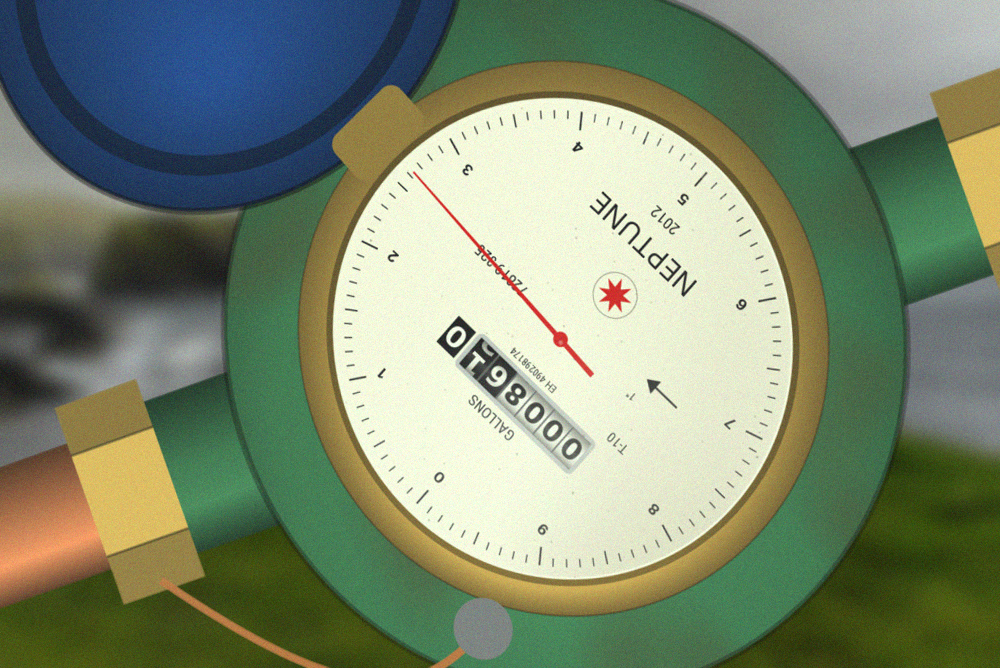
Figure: 8612.6 gal
